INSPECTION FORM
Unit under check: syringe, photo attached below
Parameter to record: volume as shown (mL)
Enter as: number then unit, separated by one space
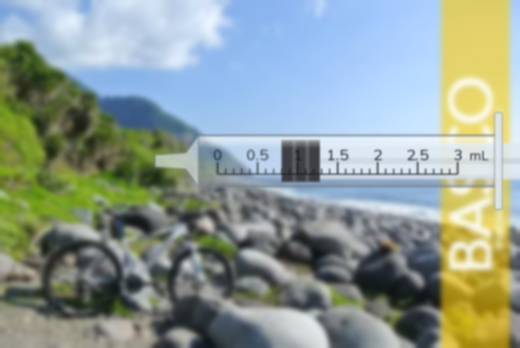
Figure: 0.8 mL
